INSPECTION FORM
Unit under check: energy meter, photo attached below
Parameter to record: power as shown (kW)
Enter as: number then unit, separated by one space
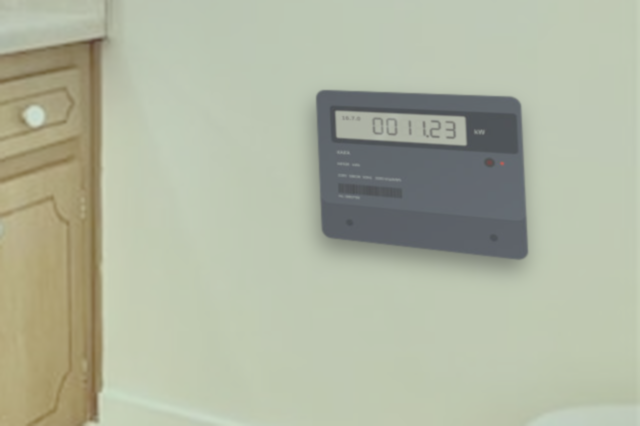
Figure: 11.23 kW
